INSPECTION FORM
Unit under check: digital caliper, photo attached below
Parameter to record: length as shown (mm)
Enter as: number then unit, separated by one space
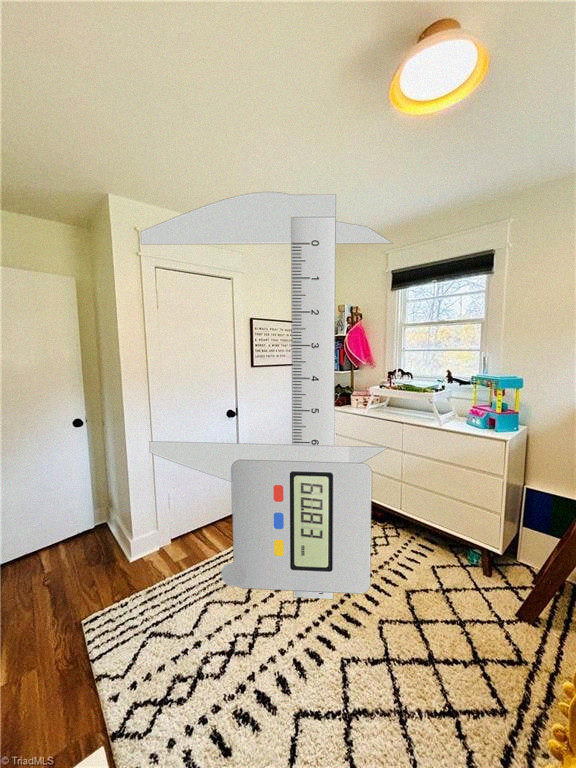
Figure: 60.83 mm
